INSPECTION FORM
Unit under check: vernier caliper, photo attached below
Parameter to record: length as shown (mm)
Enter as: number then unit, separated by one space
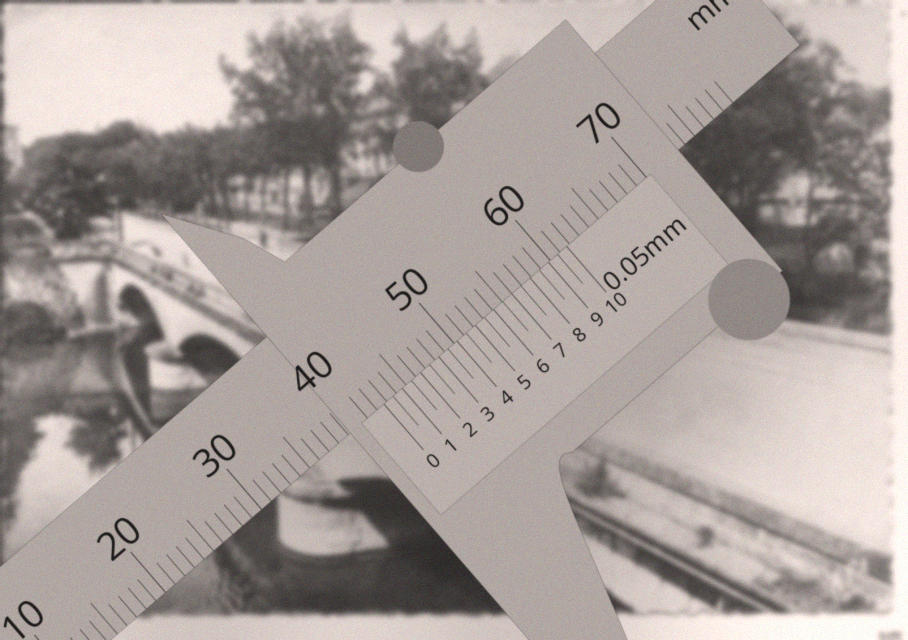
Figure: 42.7 mm
